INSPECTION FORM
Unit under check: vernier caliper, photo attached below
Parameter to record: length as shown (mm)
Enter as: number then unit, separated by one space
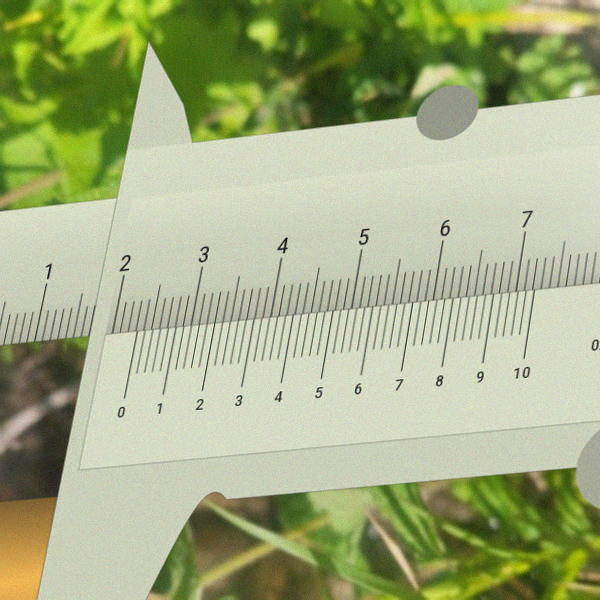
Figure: 23.2 mm
